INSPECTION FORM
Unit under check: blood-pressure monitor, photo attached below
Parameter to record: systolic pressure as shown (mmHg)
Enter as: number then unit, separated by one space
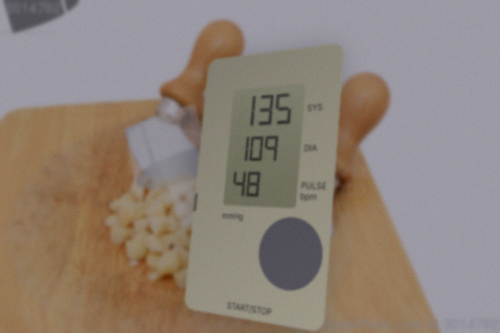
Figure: 135 mmHg
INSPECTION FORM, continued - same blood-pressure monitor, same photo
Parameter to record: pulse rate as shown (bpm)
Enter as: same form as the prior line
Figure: 48 bpm
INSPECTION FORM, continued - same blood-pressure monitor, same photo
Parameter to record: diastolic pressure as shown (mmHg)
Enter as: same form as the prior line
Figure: 109 mmHg
